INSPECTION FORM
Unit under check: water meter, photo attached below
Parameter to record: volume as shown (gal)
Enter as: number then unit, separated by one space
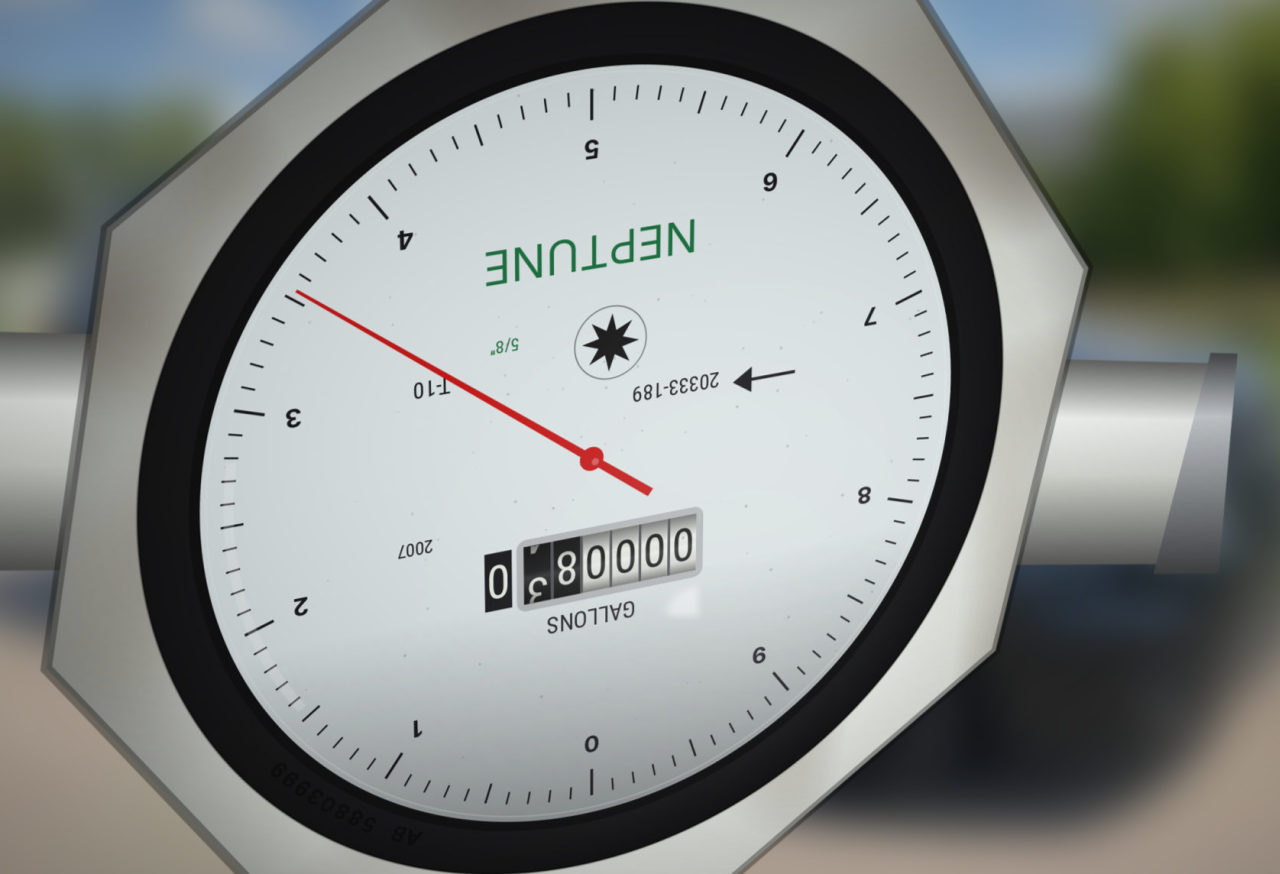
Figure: 833.5 gal
